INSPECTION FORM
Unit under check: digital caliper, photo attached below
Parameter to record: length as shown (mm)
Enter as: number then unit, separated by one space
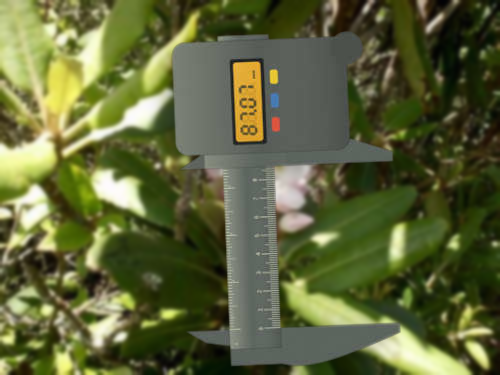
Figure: 87.07 mm
